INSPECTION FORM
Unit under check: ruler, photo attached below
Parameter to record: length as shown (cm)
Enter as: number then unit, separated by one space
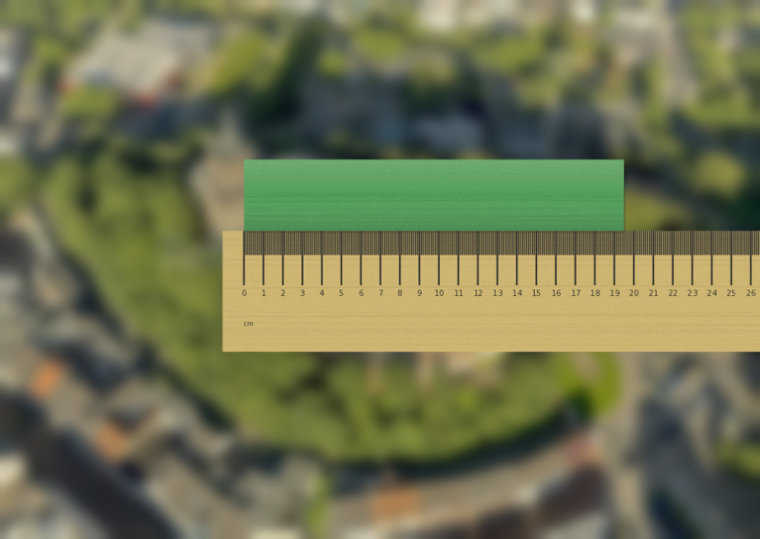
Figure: 19.5 cm
